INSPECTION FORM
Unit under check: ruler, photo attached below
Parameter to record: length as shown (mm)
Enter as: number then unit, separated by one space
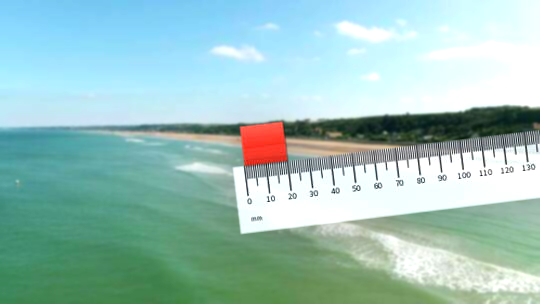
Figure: 20 mm
